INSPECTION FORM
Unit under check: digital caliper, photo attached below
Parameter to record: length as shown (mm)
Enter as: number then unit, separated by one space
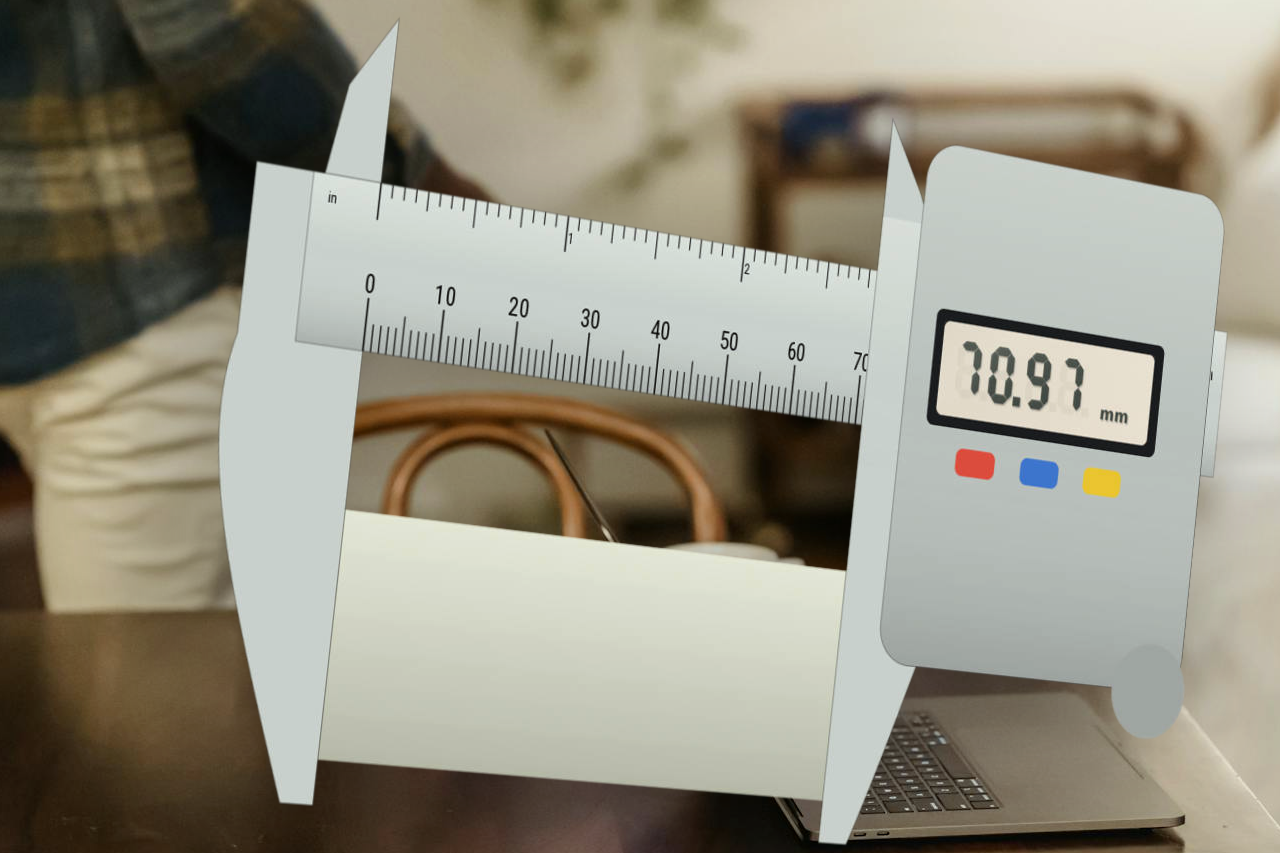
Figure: 70.97 mm
